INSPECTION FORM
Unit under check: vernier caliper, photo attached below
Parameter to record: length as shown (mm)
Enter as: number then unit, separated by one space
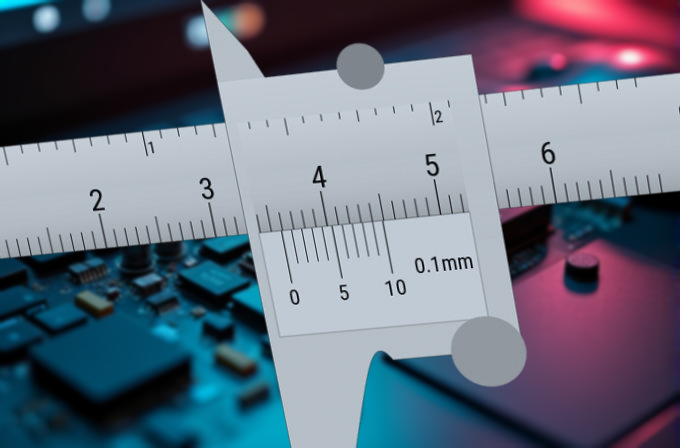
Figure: 35.9 mm
